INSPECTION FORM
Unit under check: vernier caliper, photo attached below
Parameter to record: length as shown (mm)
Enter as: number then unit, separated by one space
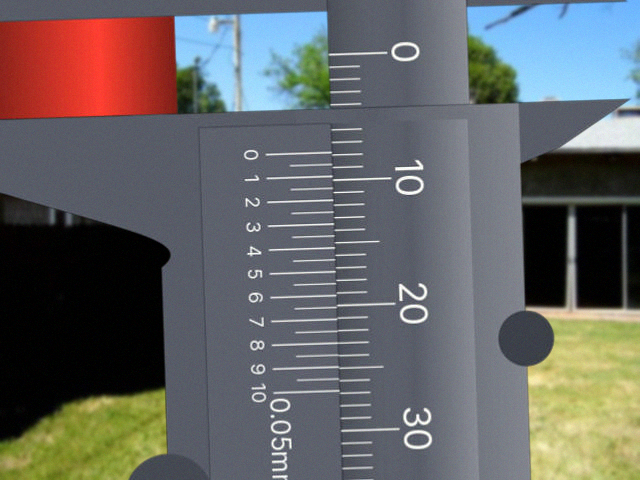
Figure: 7.8 mm
